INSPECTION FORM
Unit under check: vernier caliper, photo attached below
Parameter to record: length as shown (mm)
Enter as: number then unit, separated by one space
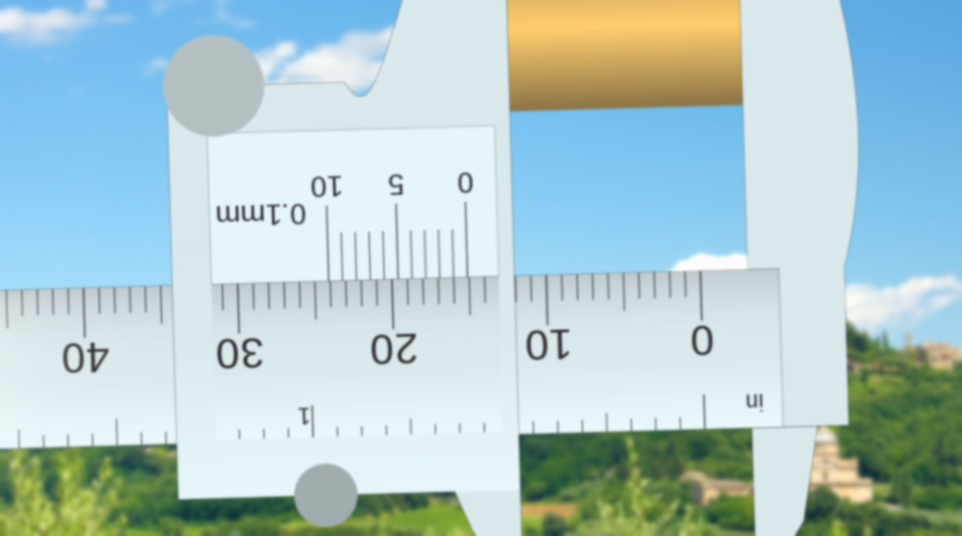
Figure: 15.1 mm
